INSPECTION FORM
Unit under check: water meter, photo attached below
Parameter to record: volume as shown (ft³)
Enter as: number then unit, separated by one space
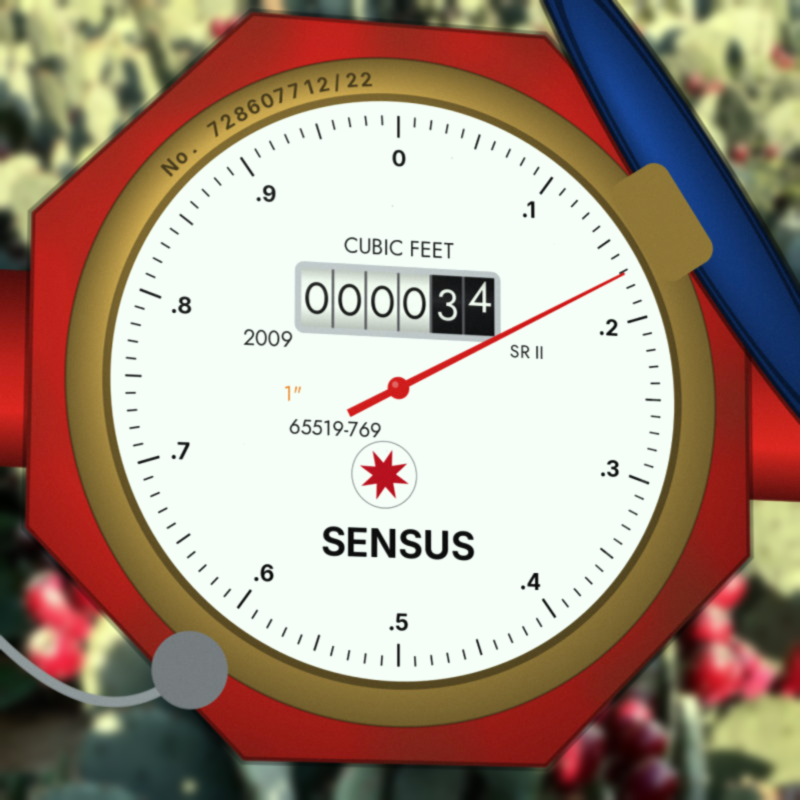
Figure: 34.17 ft³
